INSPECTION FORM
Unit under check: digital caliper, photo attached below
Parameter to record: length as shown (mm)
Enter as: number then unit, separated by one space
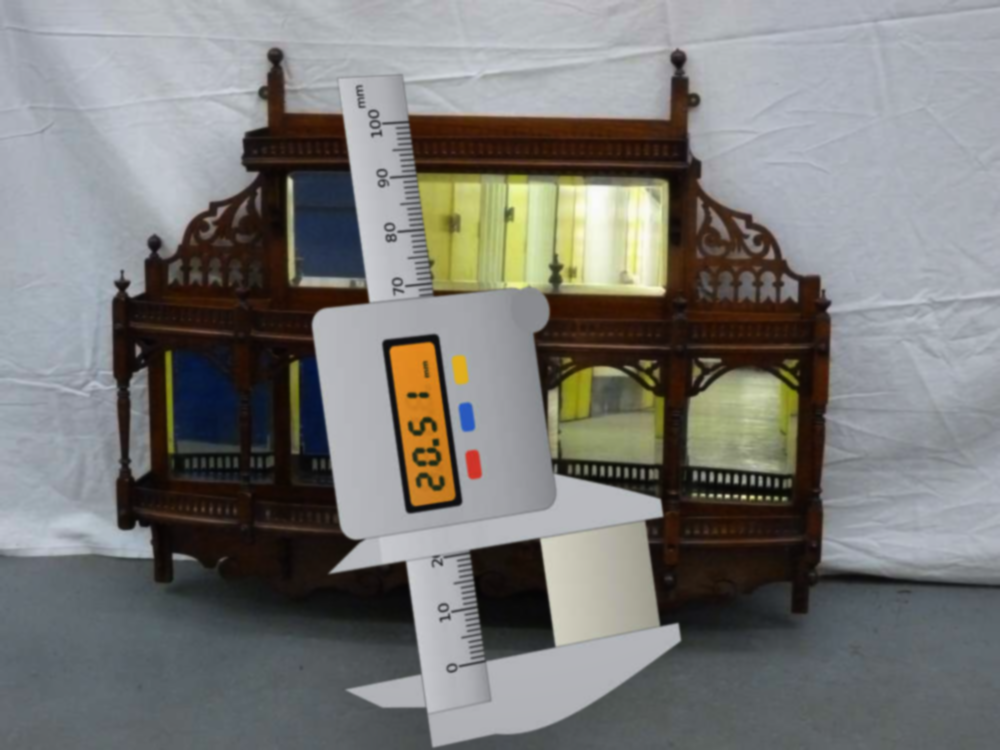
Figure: 20.51 mm
